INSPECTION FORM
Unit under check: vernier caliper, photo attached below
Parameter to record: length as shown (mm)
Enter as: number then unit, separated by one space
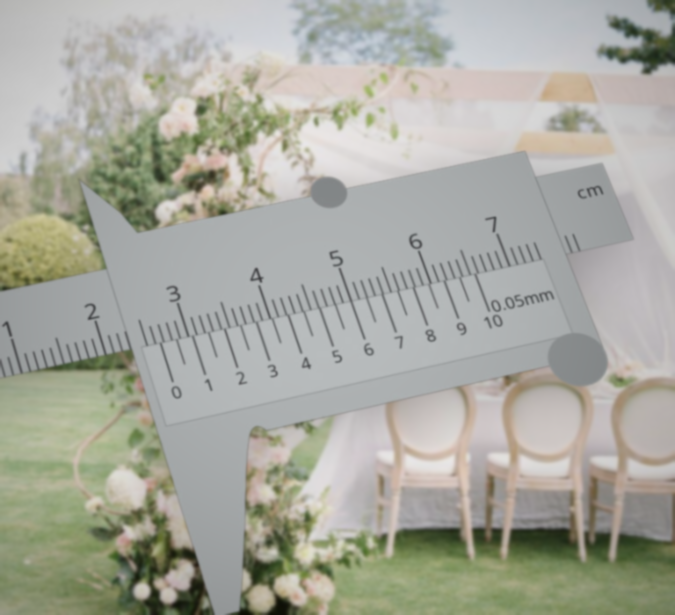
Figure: 26.6 mm
